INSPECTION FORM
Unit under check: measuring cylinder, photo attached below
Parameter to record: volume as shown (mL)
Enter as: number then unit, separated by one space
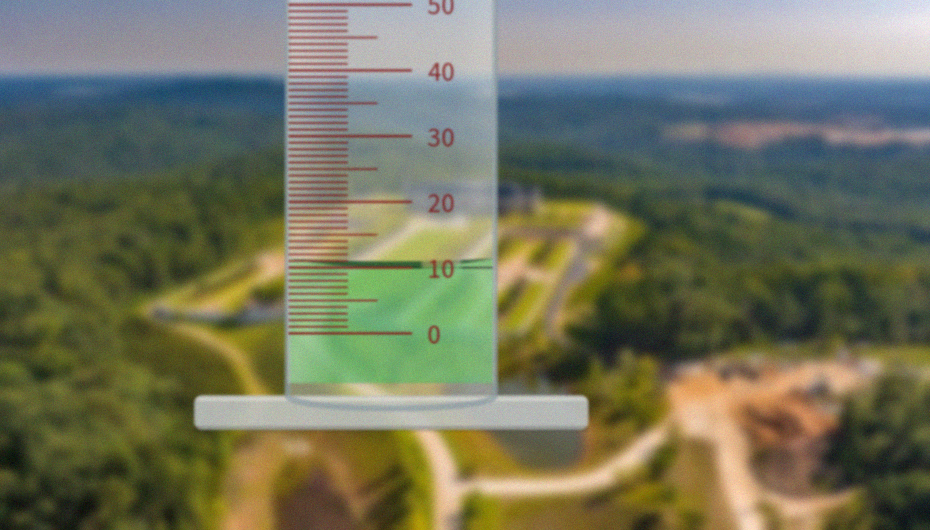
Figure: 10 mL
